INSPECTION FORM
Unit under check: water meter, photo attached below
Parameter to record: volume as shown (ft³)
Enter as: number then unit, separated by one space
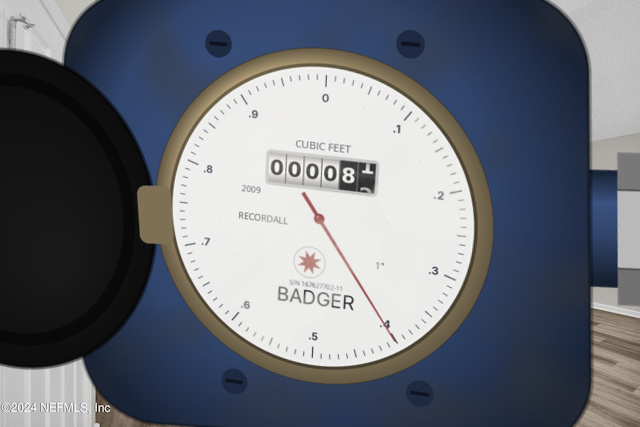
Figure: 81.40 ft³
